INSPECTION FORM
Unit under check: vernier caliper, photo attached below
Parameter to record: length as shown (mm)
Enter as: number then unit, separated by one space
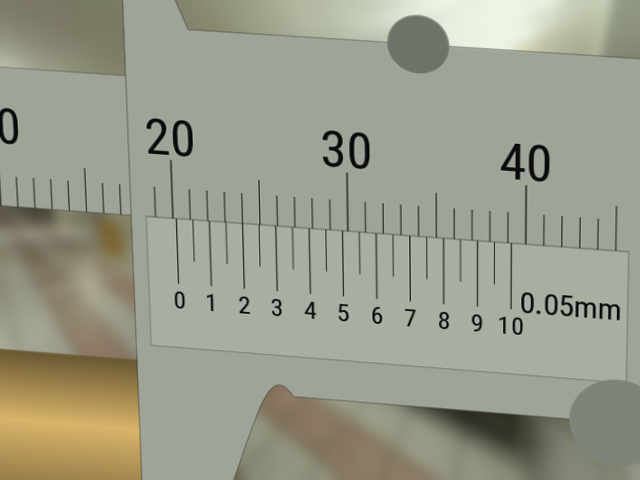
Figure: 20.2 mm
